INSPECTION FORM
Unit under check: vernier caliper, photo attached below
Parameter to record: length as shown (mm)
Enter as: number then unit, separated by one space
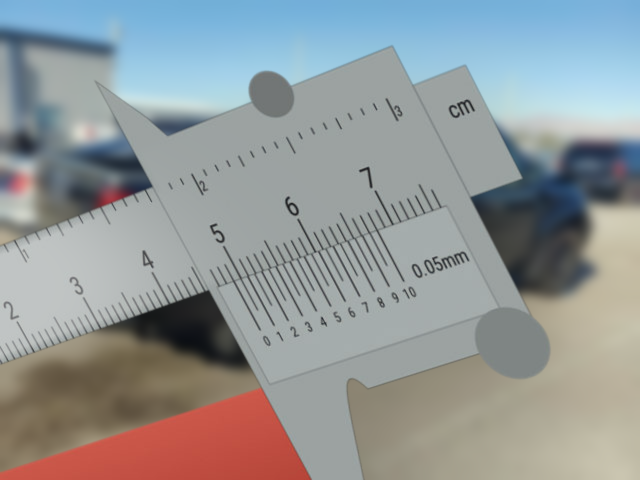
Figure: 49.0 mm
